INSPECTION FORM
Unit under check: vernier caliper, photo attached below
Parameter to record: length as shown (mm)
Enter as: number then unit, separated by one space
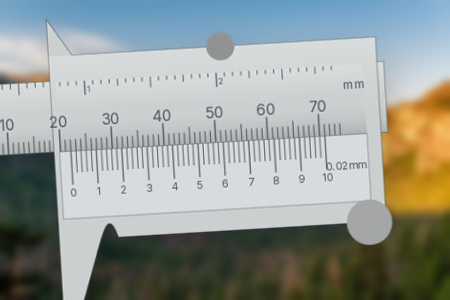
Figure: 22.0 mm
